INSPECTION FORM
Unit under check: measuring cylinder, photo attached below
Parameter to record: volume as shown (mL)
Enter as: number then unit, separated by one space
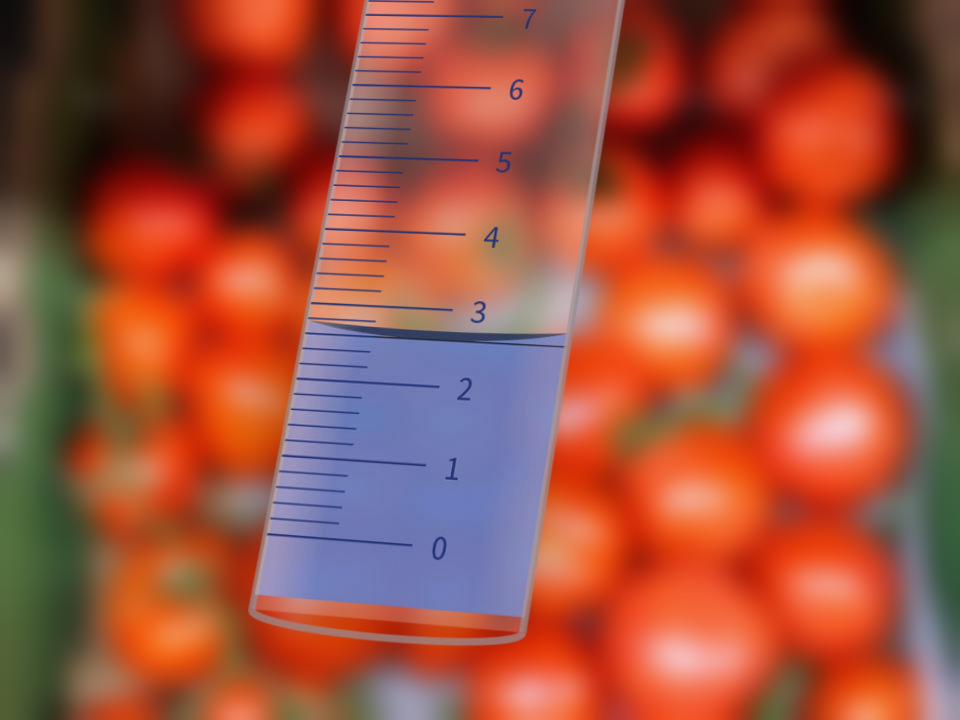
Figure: 2.6 mL
